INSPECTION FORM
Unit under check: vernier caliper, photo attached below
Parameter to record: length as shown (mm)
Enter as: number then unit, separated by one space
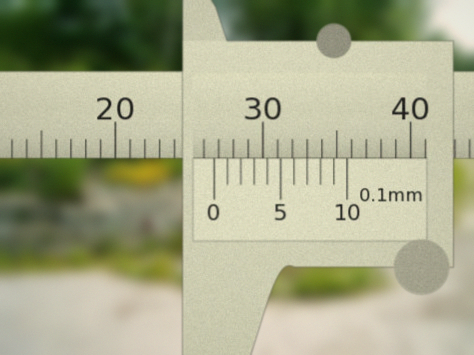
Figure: 26.7 mm
